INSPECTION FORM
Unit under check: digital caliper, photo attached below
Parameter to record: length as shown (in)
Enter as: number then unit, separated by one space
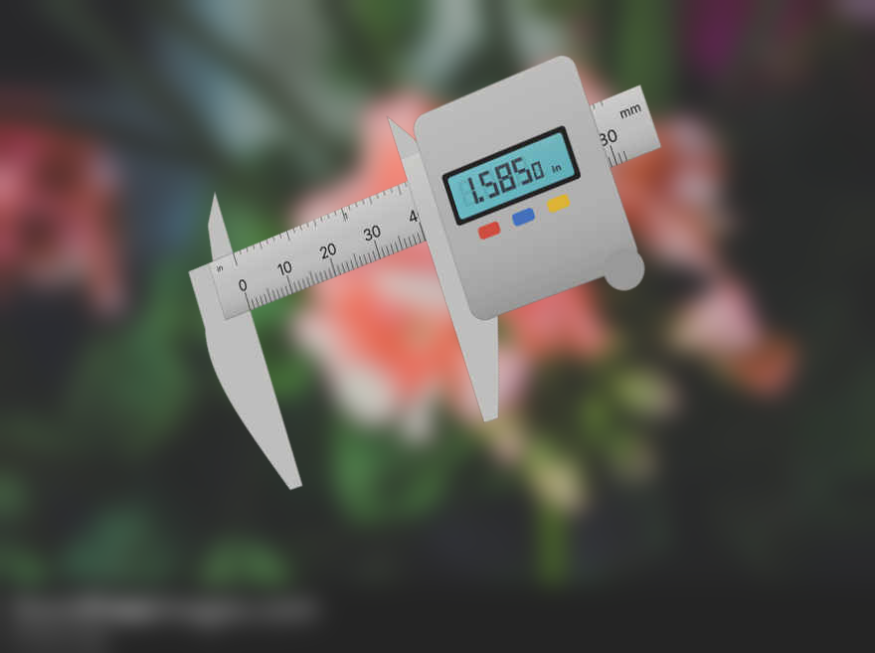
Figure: 1.5850 in
